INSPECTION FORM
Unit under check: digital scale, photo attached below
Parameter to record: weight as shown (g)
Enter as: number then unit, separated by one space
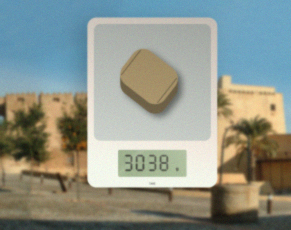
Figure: 3038 g
